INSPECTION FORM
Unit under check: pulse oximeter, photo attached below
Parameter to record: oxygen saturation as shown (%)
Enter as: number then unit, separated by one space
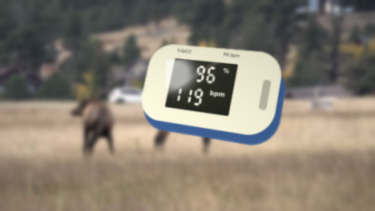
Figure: 96 %
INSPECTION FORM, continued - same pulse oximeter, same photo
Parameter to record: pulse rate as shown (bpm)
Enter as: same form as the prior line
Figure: 119 bpm
